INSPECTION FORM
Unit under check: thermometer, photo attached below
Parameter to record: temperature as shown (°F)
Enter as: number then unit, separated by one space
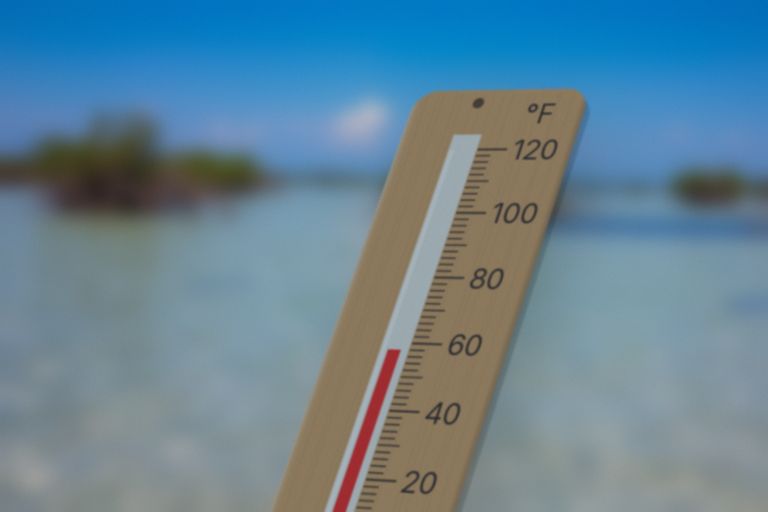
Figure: 58 °F
